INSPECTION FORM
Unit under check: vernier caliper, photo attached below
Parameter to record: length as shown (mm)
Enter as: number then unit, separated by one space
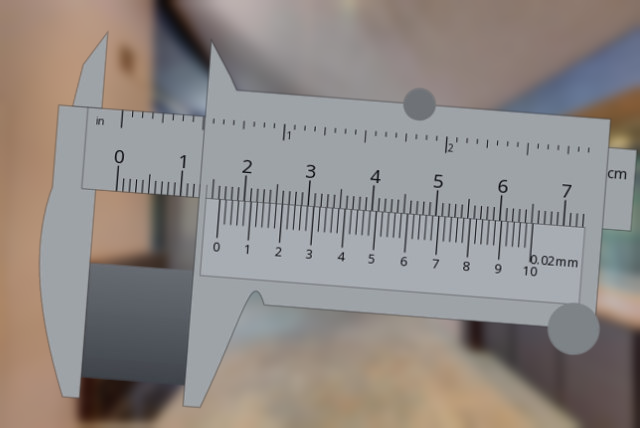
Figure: 16.2 mm
